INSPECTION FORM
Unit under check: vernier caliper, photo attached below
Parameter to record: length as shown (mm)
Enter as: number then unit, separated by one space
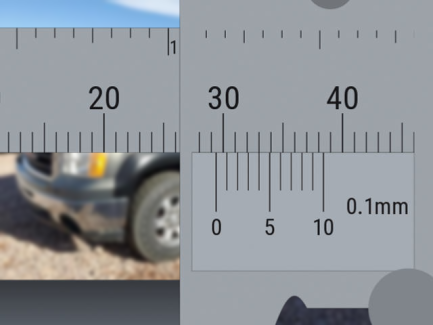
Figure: 29.4 mm
